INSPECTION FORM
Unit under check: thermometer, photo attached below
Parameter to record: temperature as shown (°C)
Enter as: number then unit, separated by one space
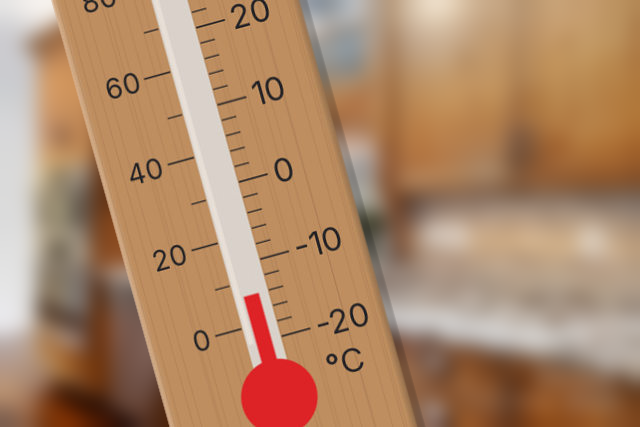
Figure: -14 °C
